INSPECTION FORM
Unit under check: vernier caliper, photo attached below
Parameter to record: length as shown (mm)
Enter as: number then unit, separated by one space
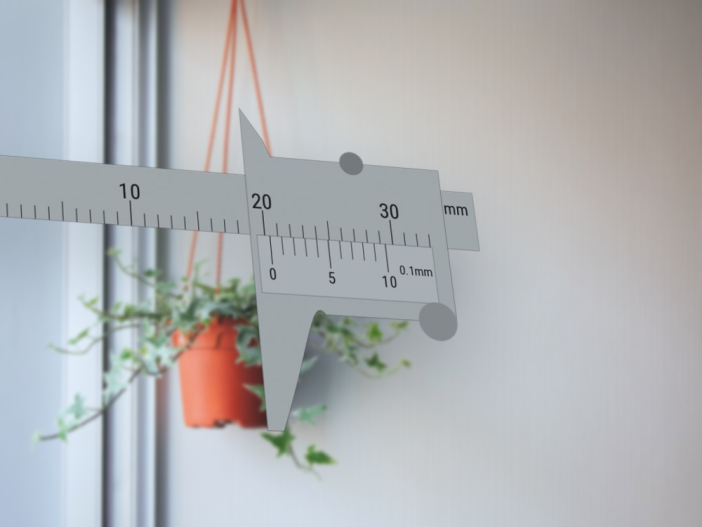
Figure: 20.4 mm
